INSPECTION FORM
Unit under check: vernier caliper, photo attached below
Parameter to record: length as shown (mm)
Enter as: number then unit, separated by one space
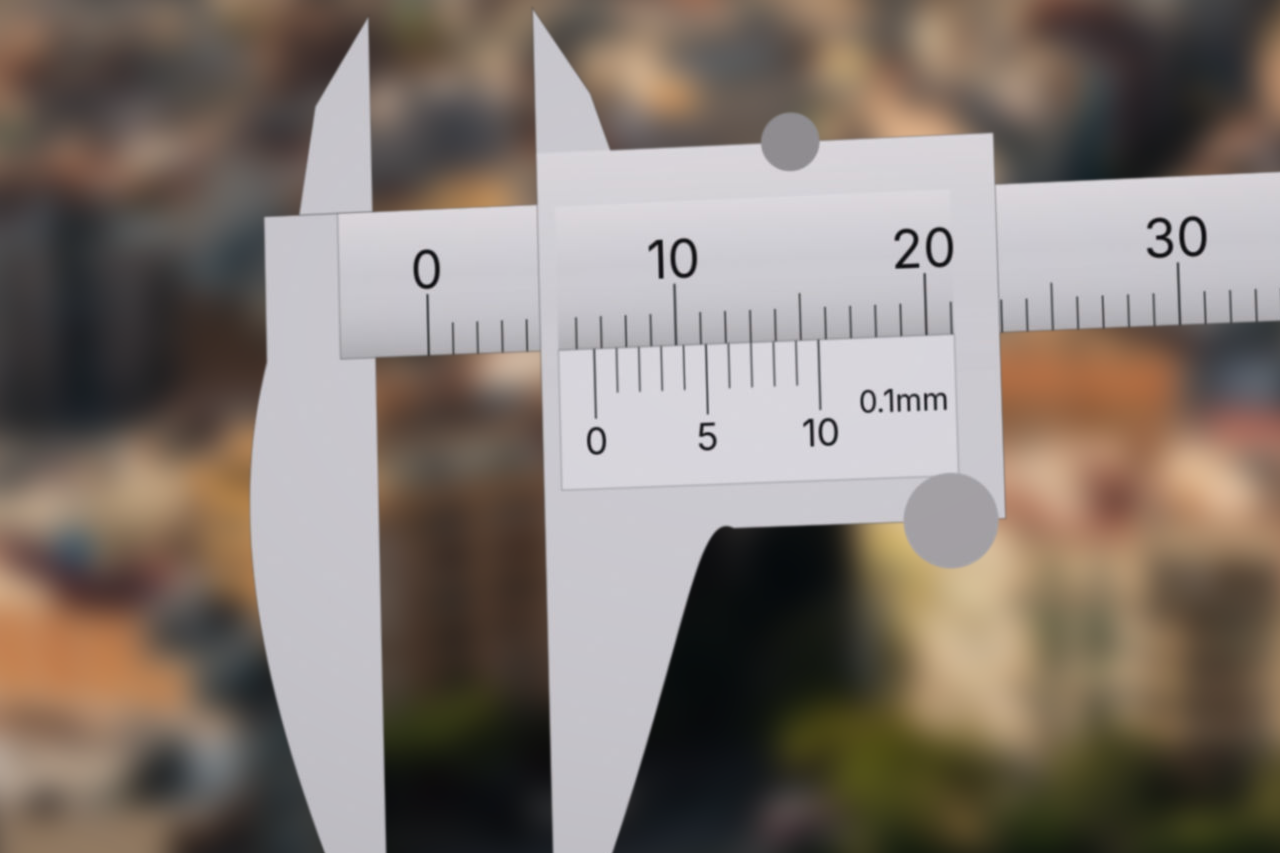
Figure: 6.7 mm
